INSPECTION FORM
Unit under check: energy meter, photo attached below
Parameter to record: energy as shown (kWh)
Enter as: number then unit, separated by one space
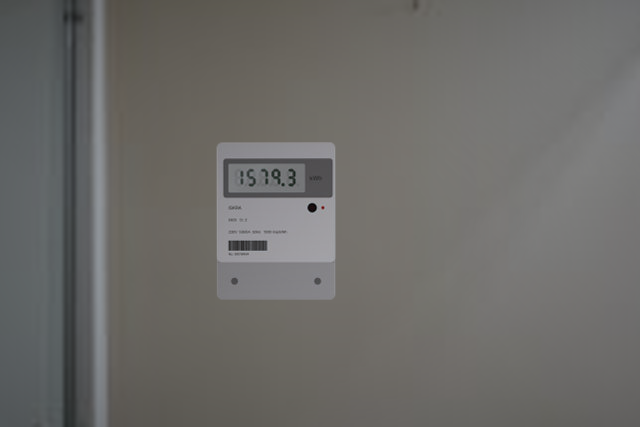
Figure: 1579.3 kWh
